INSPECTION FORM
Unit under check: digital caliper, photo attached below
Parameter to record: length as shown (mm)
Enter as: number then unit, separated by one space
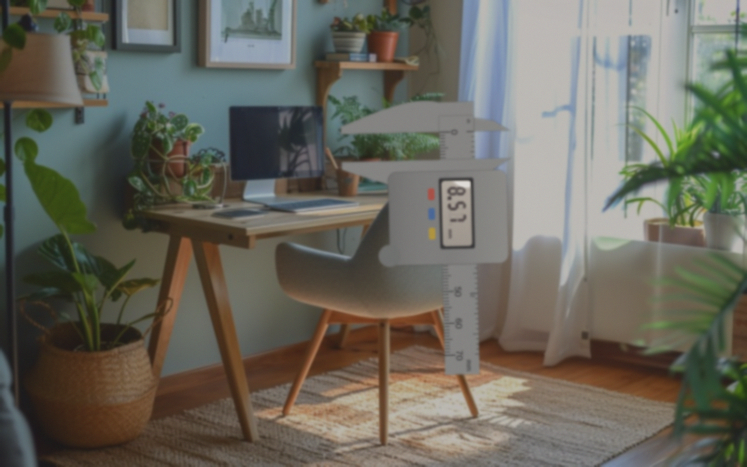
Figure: 8.57 mm
